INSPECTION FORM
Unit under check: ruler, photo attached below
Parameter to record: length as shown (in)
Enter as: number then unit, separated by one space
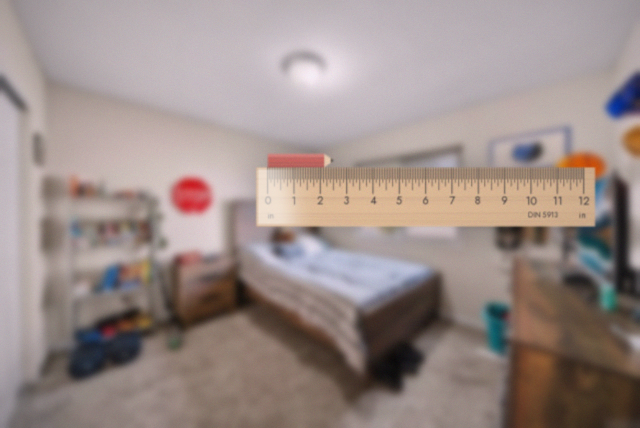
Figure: 2.5 in
